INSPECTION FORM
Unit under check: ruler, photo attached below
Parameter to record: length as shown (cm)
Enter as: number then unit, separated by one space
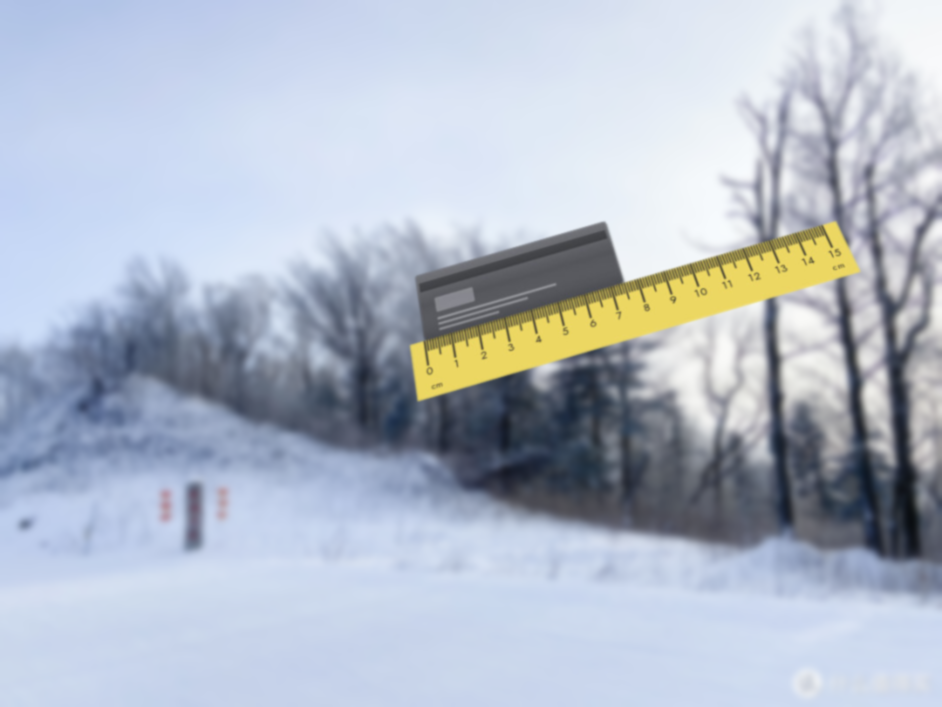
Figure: 7.5 cm
